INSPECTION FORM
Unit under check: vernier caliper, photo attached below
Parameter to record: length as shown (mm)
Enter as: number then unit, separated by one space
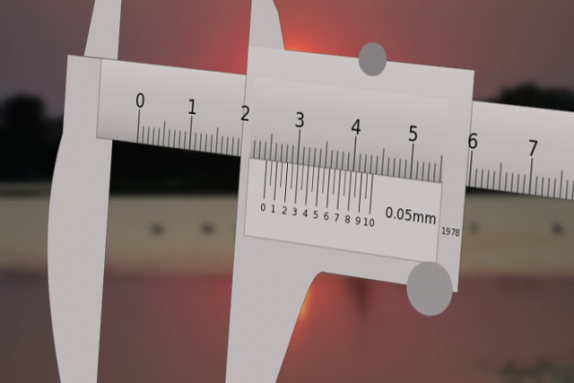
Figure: 24.4 mm
